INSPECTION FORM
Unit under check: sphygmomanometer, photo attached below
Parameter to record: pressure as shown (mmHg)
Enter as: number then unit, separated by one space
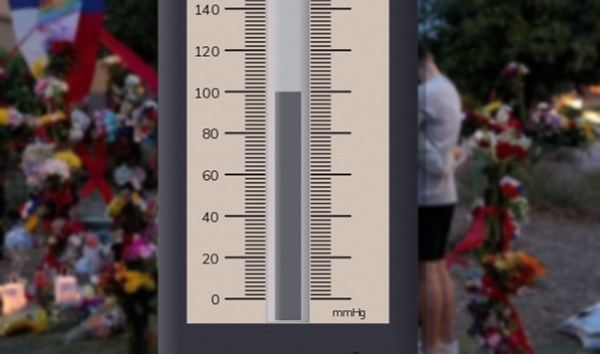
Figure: 100 mmHg
